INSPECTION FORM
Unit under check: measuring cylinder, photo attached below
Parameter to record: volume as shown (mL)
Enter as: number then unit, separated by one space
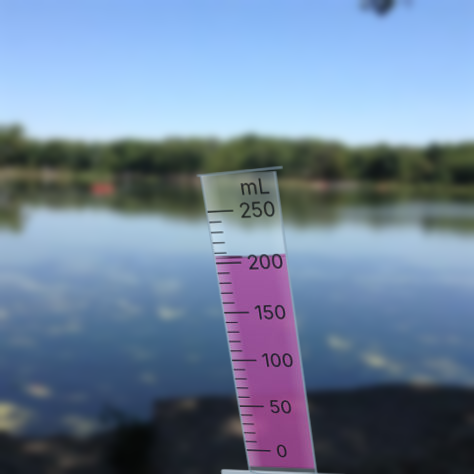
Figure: 205 mL
